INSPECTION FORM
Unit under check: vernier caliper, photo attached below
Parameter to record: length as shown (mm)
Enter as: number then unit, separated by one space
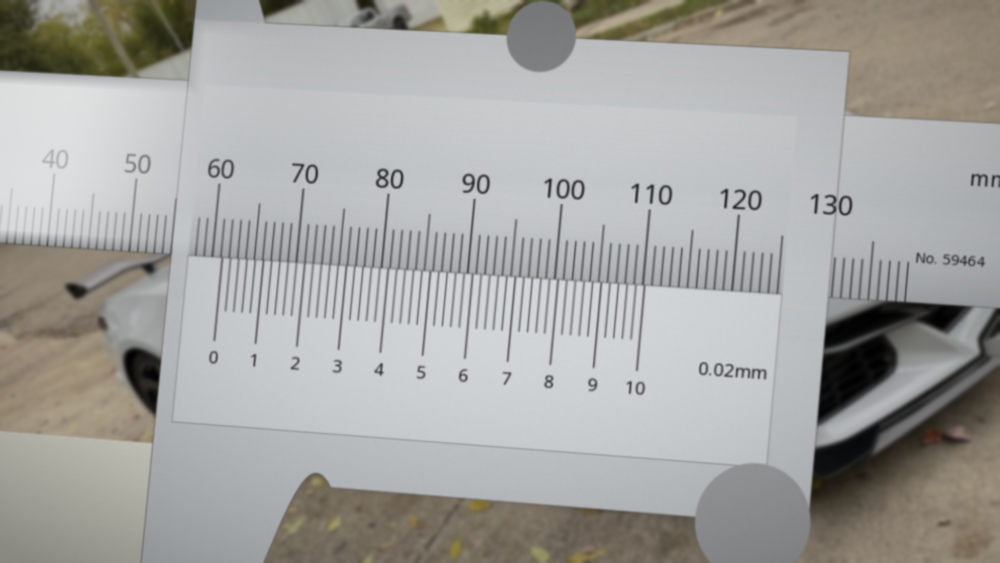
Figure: 61.2 mm
